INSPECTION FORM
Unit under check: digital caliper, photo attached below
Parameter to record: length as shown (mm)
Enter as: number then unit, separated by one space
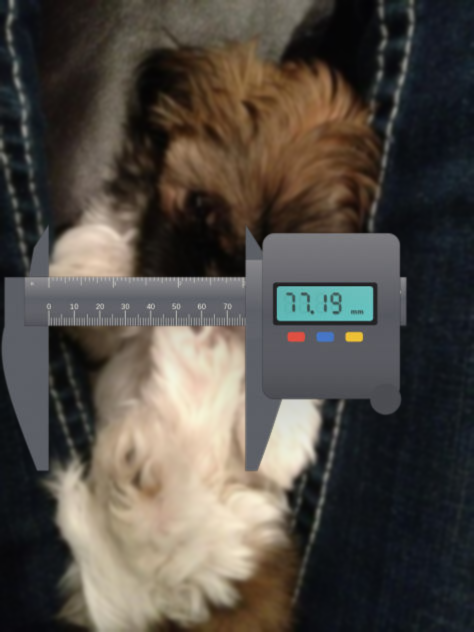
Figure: 77.19 mm
